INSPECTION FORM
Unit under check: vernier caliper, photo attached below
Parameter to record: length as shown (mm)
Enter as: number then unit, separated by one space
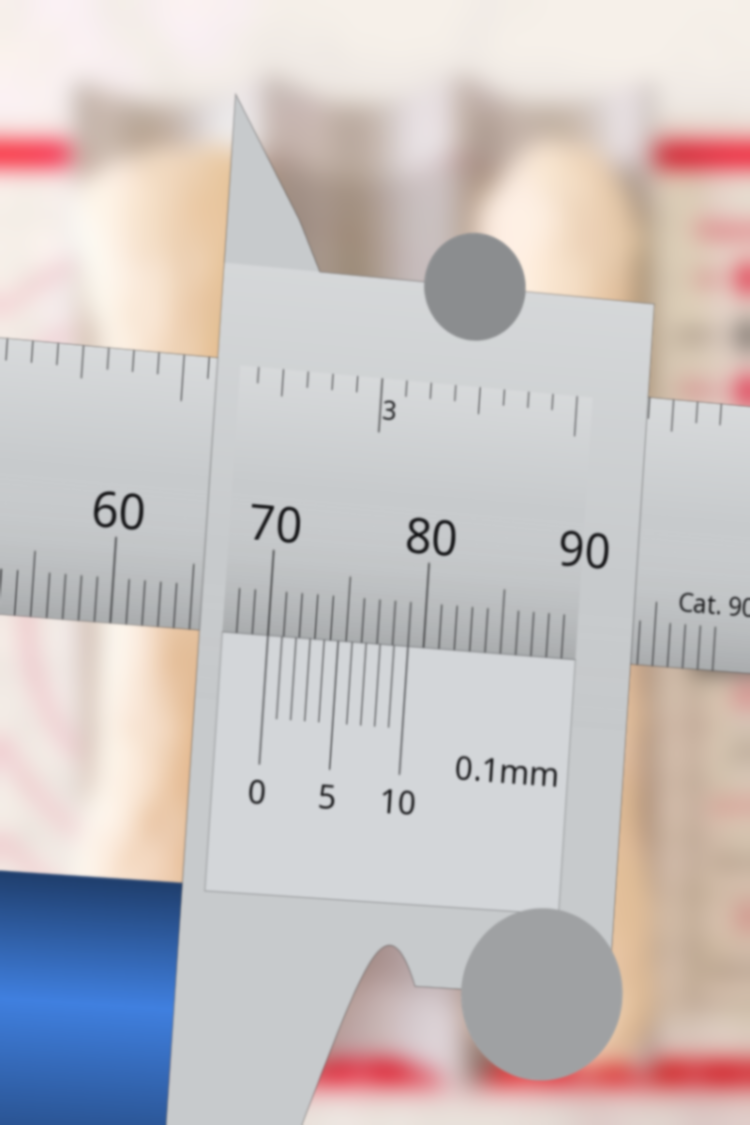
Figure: 70.0 mm
